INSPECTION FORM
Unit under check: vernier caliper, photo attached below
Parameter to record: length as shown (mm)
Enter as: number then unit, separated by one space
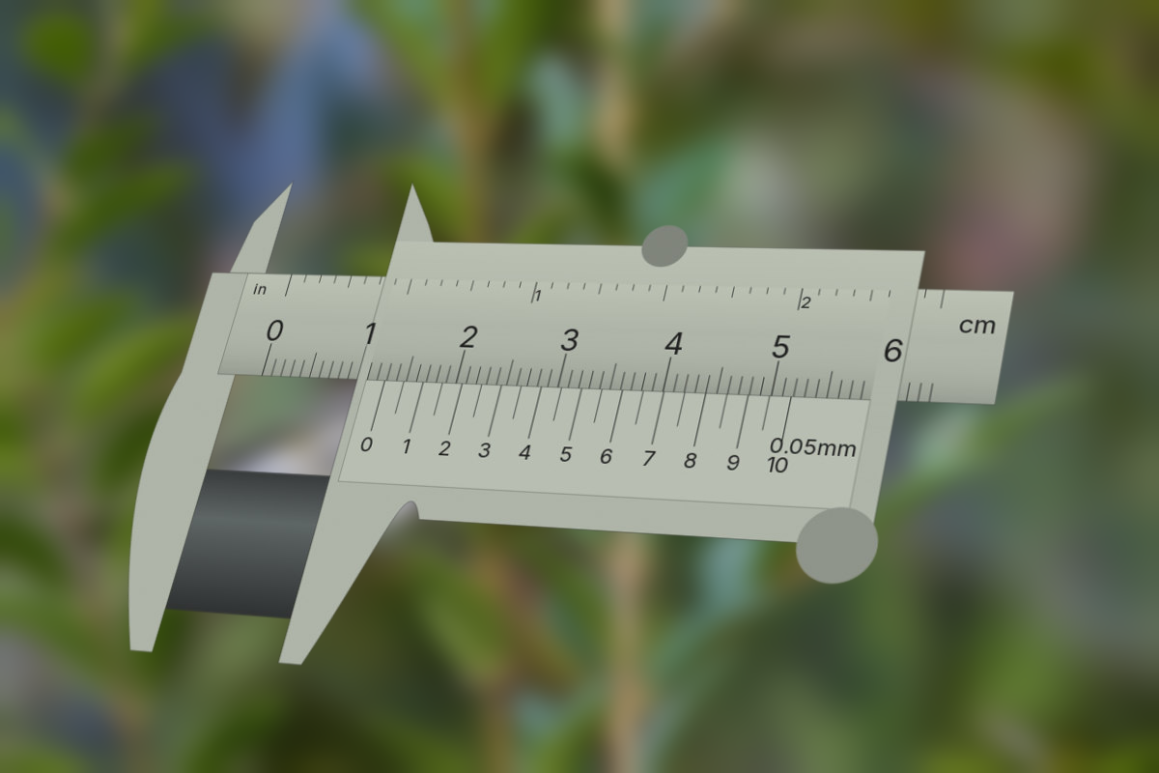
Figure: 12.8 mm
